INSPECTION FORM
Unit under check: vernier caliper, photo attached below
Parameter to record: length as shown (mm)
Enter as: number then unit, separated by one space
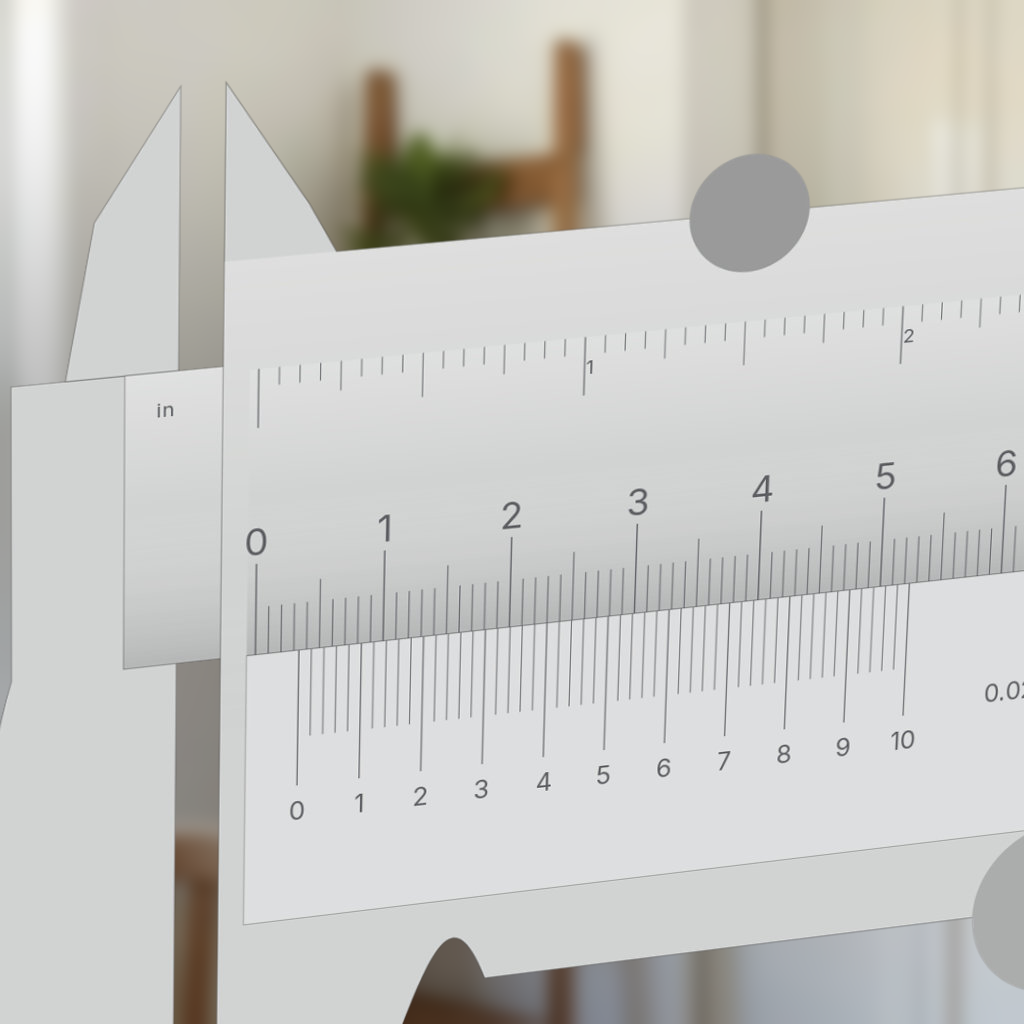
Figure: 3.4 mm
